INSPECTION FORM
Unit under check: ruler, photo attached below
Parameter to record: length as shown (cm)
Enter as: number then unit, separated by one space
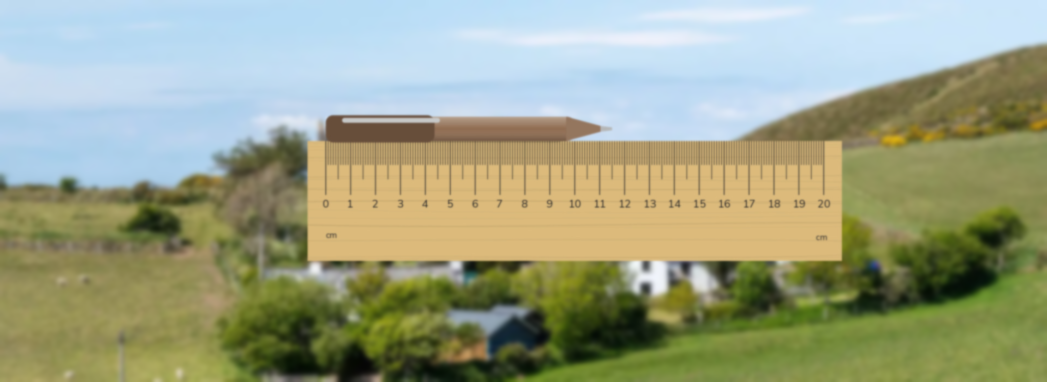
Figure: 11.5 cm
